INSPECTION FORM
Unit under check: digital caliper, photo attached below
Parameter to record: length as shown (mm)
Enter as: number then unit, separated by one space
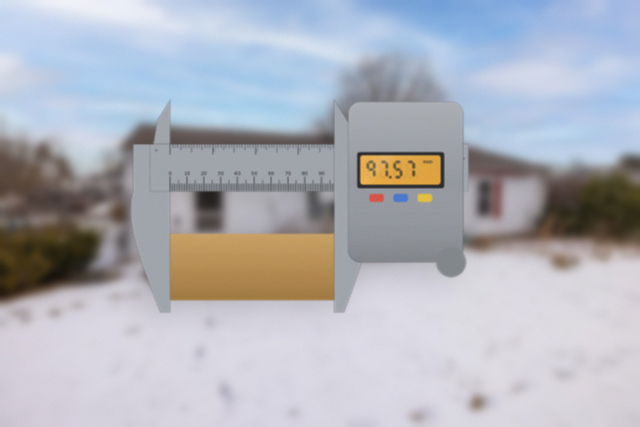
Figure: 97.57 mm
